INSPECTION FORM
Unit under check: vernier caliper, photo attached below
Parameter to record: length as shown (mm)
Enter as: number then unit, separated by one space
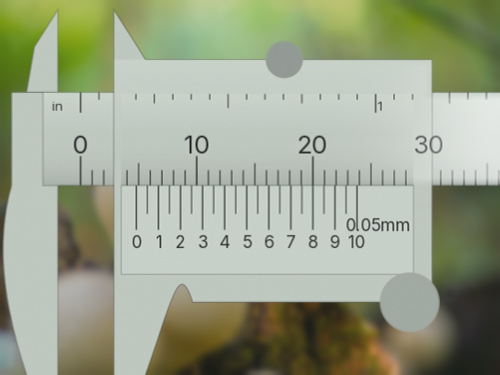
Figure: 4.8 mm
